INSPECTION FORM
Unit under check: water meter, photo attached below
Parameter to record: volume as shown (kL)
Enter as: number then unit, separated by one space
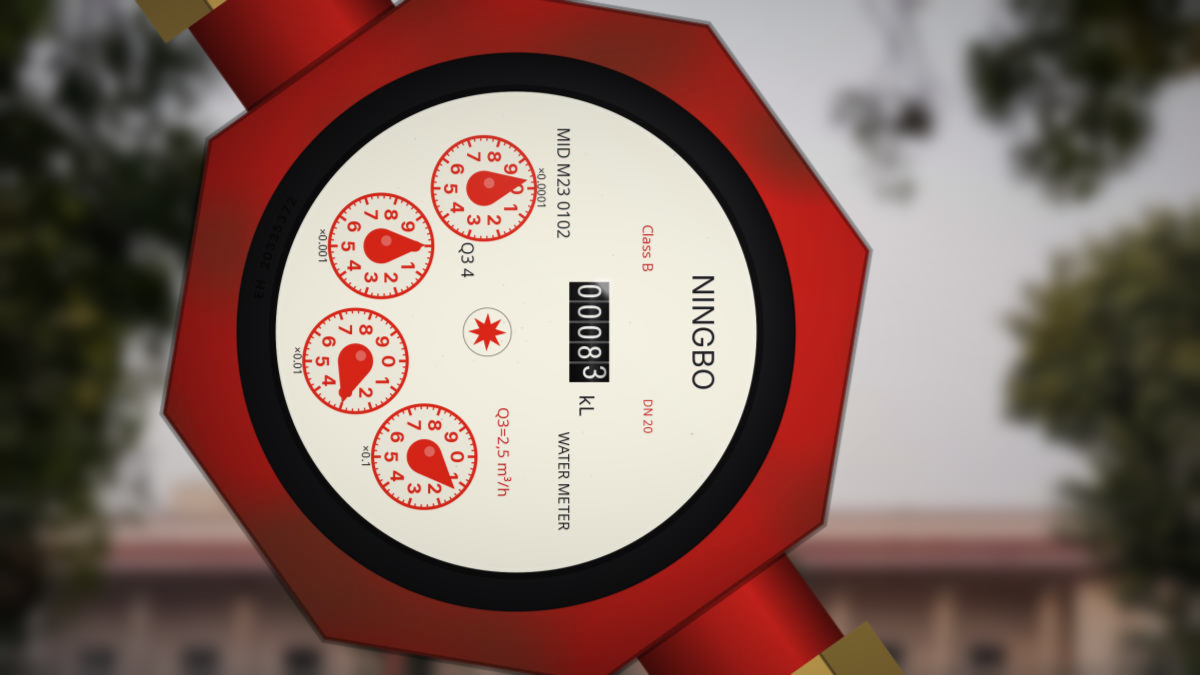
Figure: 83.1299 kL
